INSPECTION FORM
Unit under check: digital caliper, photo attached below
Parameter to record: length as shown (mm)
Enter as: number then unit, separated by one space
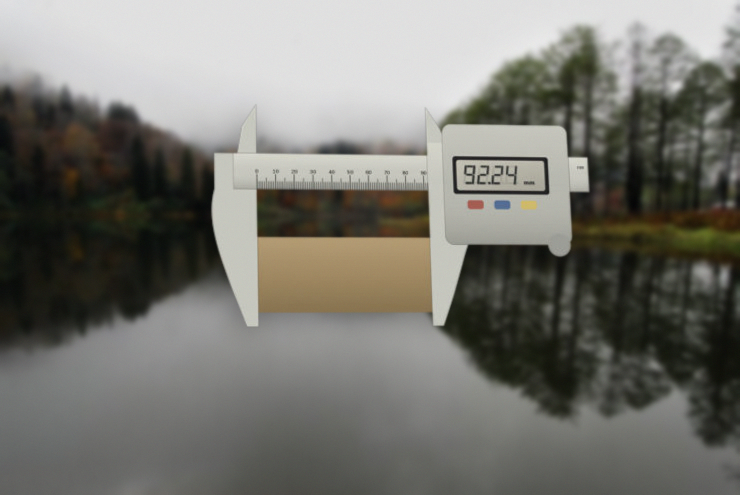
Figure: 92.24 mm
